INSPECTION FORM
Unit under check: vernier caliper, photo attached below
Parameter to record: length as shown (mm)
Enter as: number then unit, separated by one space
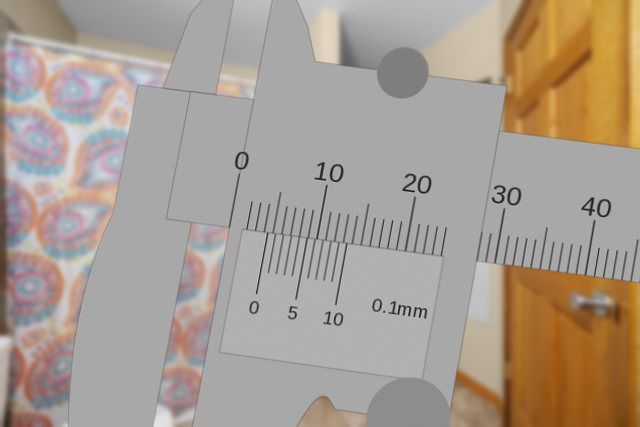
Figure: 4.4 mm
